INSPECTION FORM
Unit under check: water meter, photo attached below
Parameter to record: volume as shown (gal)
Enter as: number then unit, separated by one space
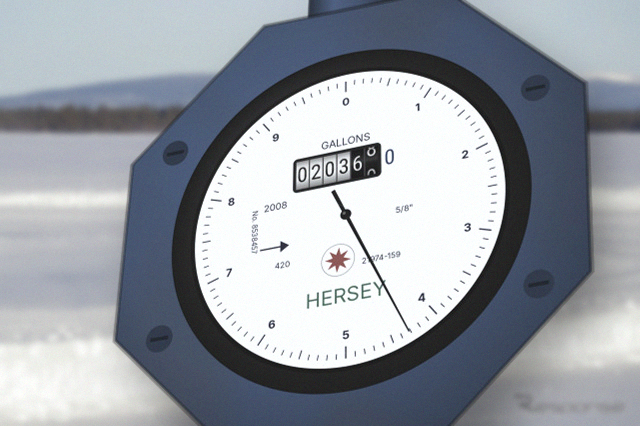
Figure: 203684.3 gal
